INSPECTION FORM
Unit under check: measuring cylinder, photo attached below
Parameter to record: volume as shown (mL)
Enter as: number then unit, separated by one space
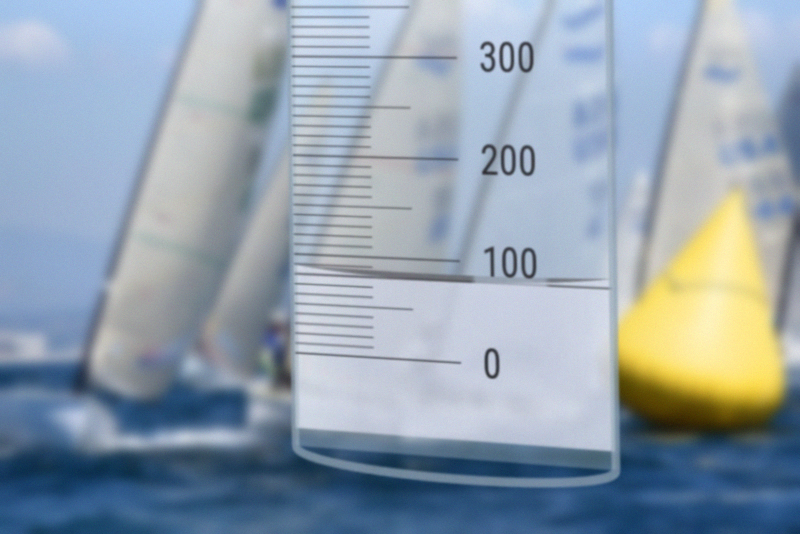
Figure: 80 mL
